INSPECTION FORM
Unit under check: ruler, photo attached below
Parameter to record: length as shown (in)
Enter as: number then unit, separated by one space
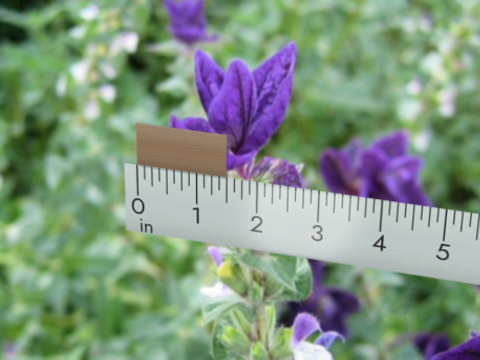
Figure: 1.5 in
